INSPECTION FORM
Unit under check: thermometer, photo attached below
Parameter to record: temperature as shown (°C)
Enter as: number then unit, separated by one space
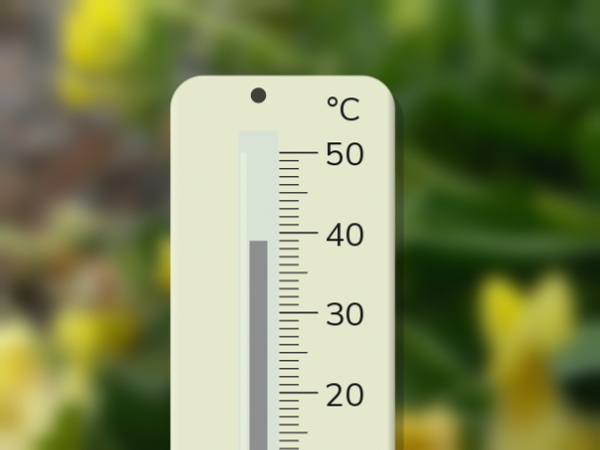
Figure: 39 °C
